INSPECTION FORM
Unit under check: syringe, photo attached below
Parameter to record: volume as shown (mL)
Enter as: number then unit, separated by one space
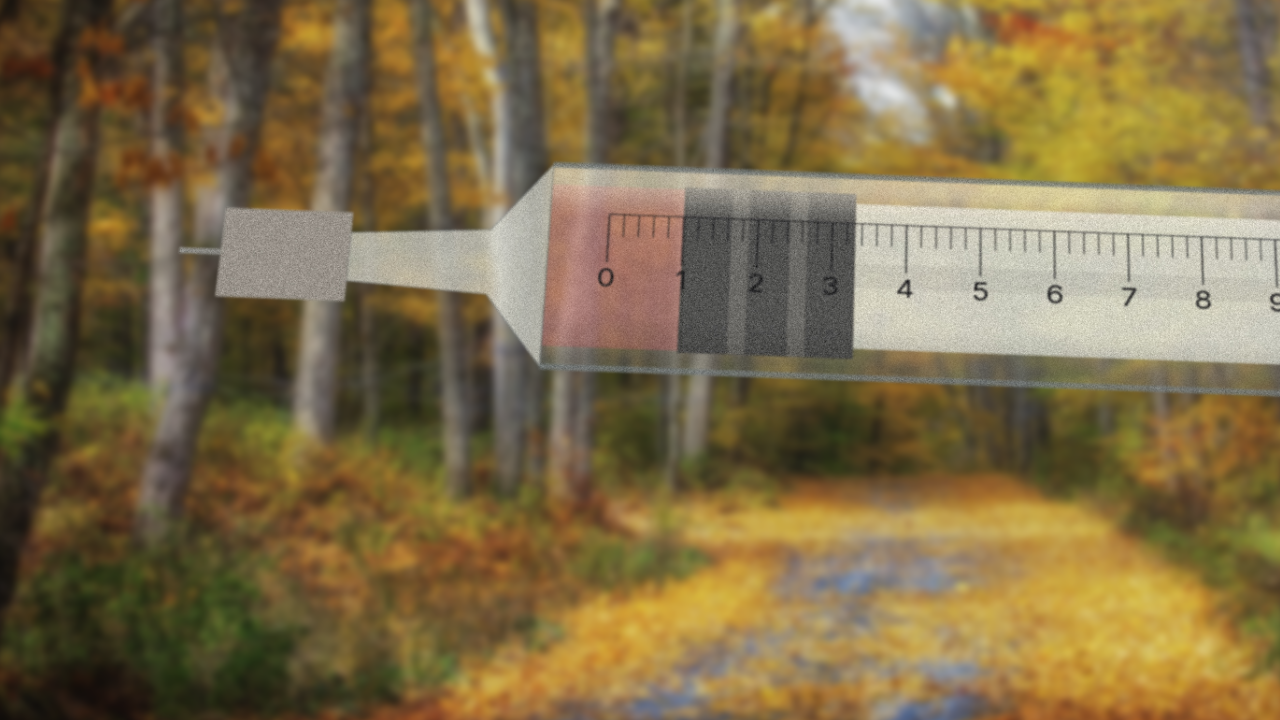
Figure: 1 mL
